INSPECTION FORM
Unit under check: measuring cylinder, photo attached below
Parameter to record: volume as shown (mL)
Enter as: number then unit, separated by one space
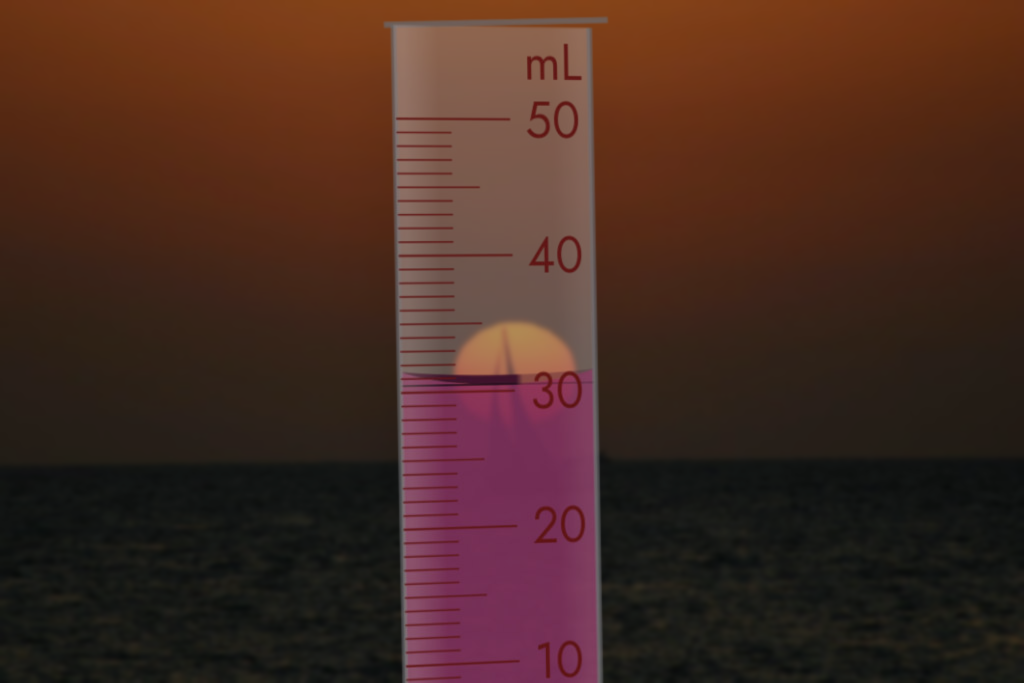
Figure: 30.5 mL
